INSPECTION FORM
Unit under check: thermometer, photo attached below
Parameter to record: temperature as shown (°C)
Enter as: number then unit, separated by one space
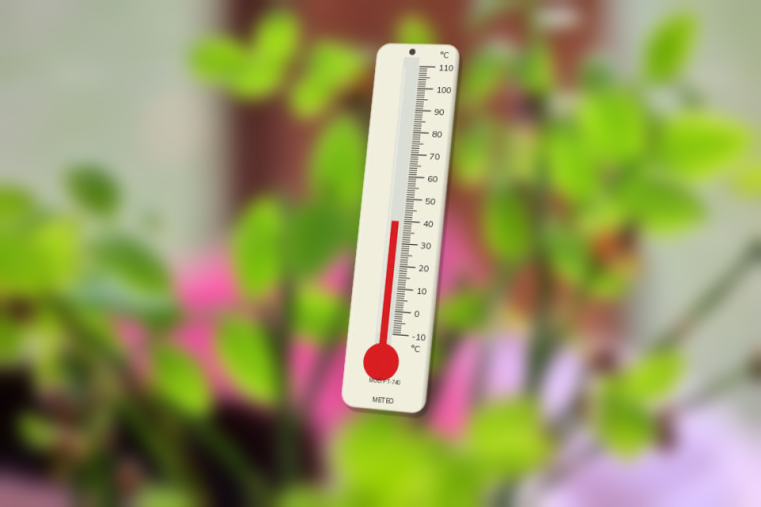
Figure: 40 °C
